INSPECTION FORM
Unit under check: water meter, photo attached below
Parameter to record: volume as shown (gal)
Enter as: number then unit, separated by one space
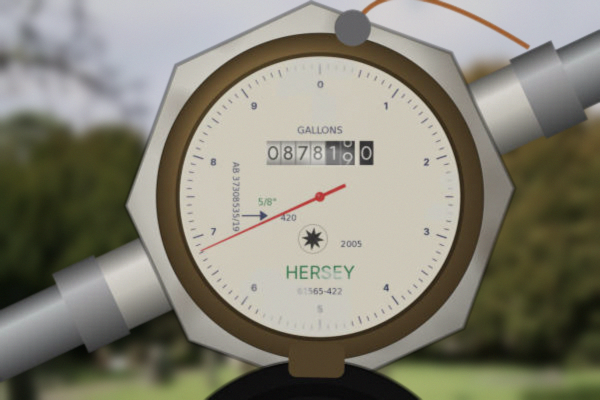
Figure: 878186.8 gal
